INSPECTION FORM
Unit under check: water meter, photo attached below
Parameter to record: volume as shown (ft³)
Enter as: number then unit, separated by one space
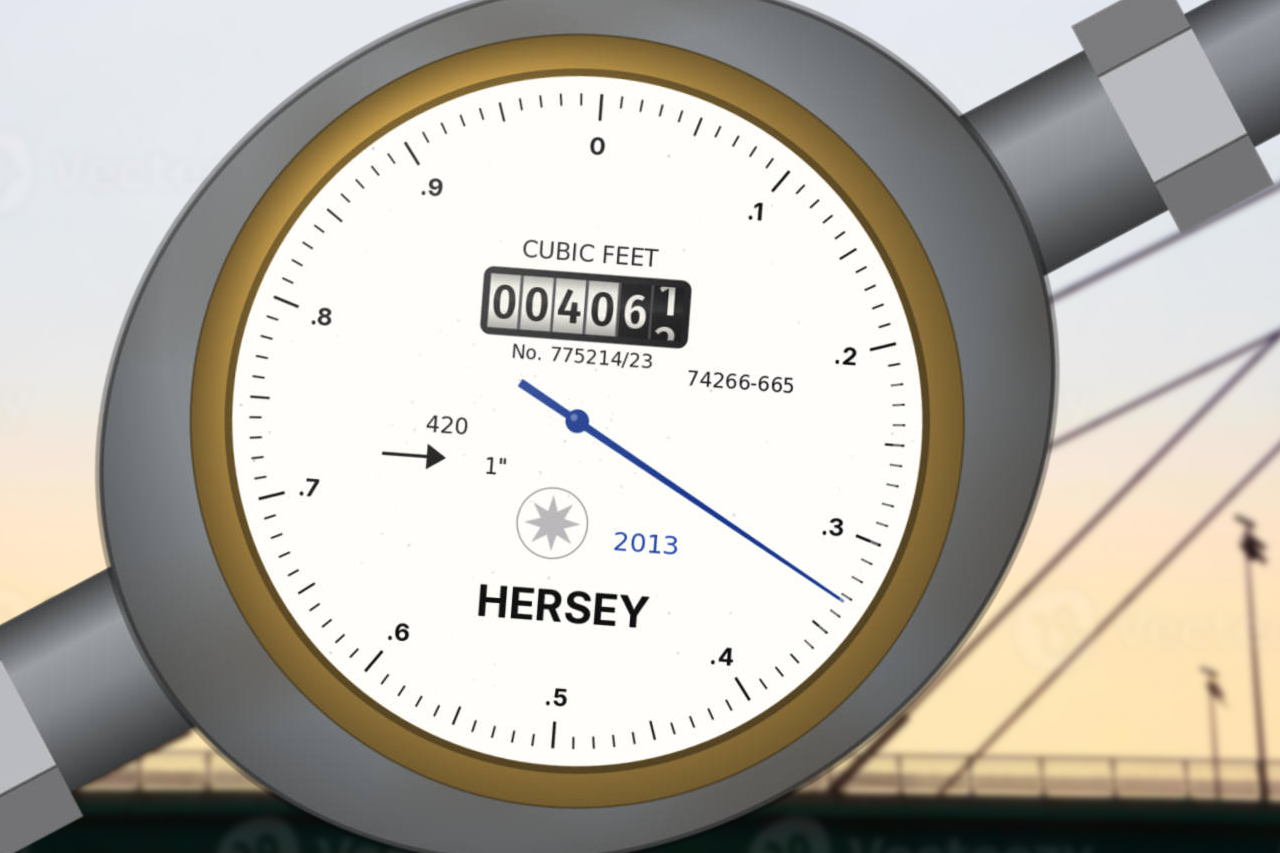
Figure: 4061.33 ft³
